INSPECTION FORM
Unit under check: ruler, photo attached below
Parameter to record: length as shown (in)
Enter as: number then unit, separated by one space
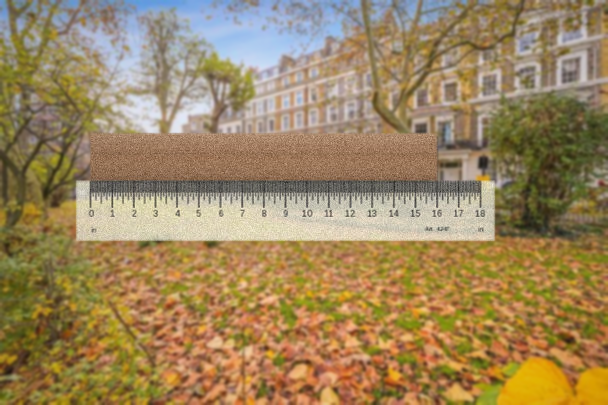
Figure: 16 in
